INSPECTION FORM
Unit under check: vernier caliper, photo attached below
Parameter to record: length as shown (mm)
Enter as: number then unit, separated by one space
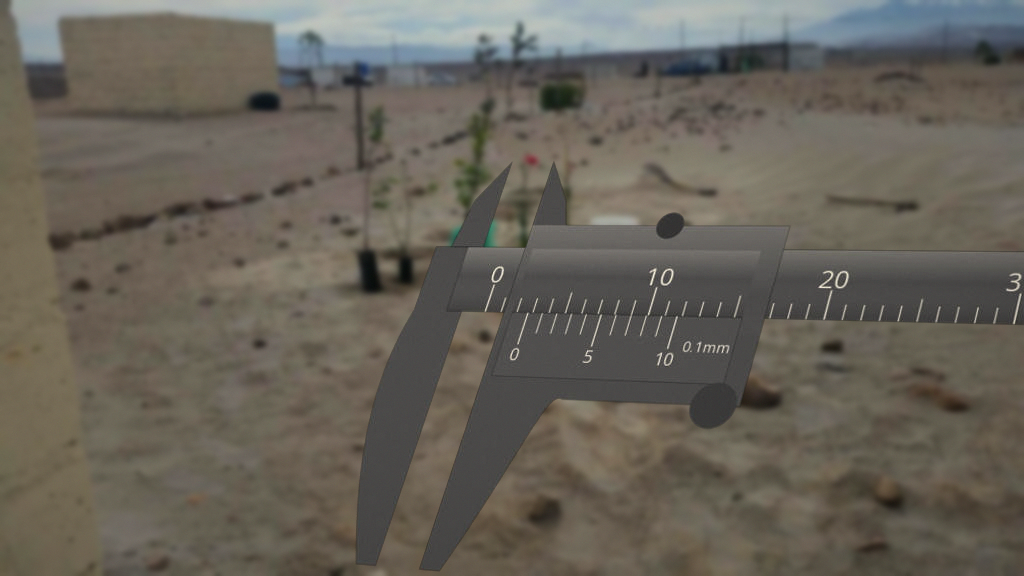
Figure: 2.7 mm
